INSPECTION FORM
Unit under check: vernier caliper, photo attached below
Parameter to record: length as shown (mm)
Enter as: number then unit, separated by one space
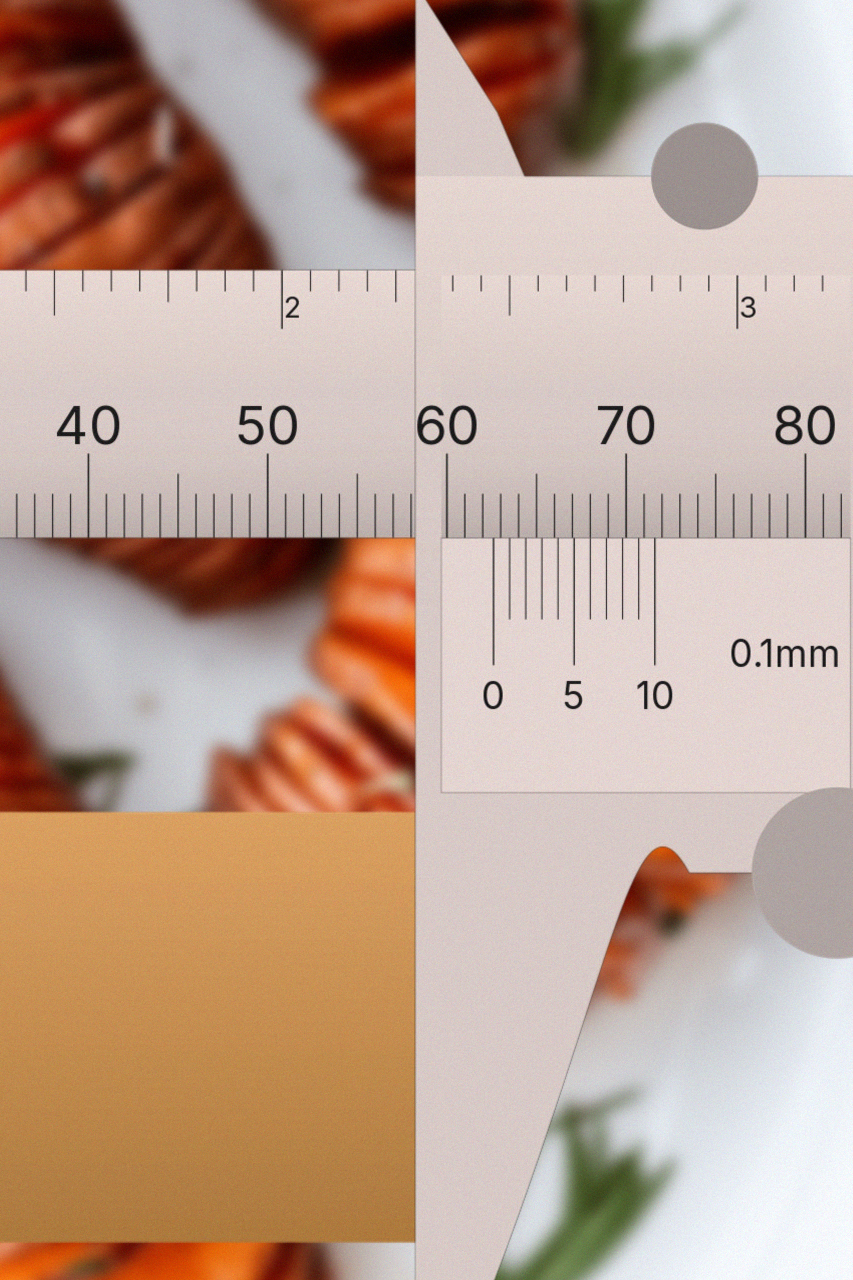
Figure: 62.6 mm
